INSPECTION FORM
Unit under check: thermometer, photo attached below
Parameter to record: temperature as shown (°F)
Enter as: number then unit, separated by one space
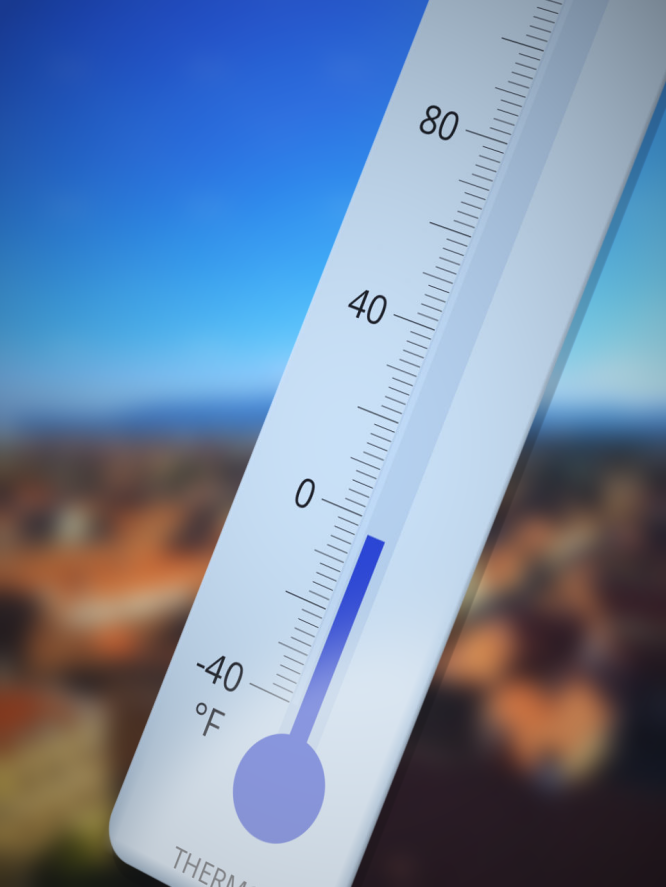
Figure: -3 °F
